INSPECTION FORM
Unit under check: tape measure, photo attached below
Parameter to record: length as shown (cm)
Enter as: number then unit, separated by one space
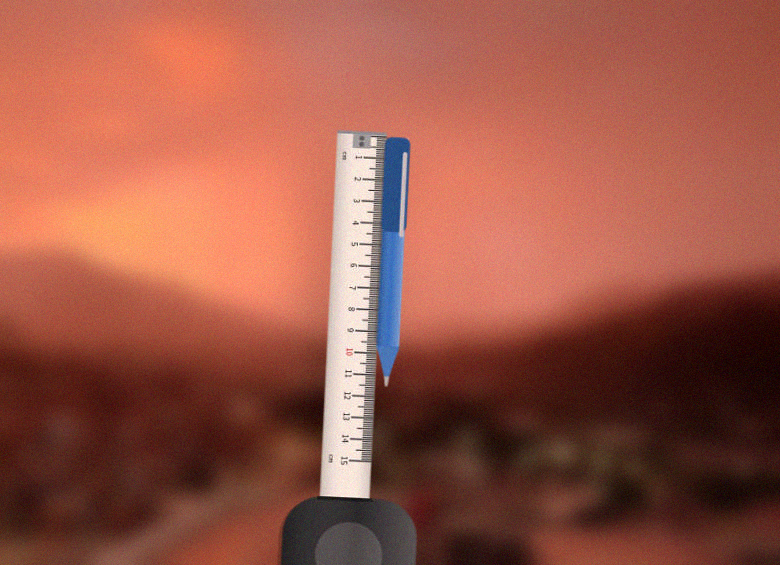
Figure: 11.5 cm
